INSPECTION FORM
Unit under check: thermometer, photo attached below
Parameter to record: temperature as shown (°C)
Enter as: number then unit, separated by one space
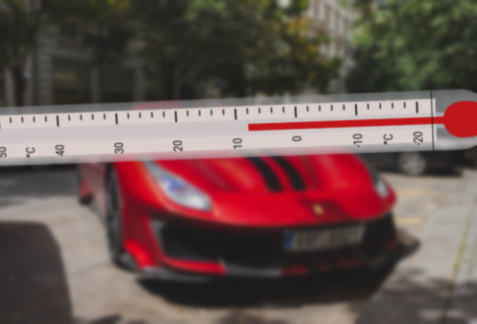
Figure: 8 °C
